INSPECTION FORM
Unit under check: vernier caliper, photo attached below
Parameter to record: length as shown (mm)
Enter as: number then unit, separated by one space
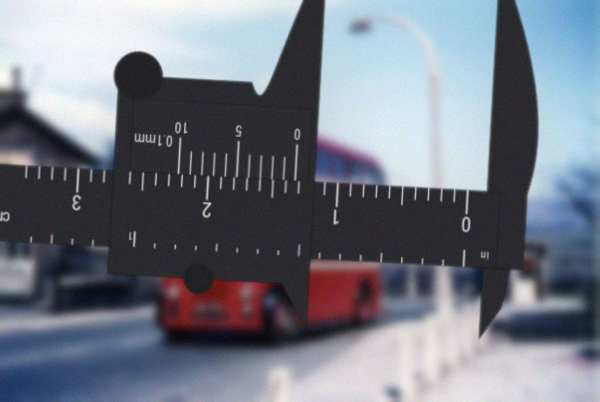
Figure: 13.3 mm
